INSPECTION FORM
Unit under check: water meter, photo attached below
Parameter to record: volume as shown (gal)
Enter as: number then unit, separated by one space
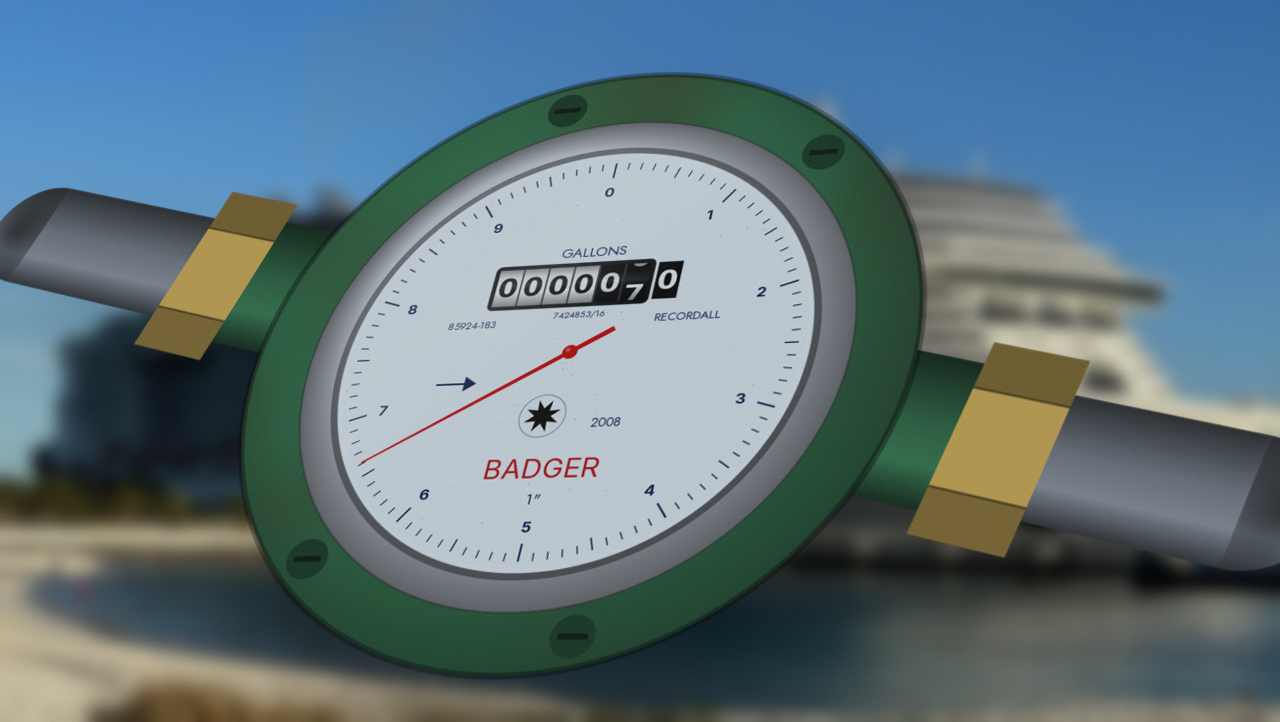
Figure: 66.6 gal
